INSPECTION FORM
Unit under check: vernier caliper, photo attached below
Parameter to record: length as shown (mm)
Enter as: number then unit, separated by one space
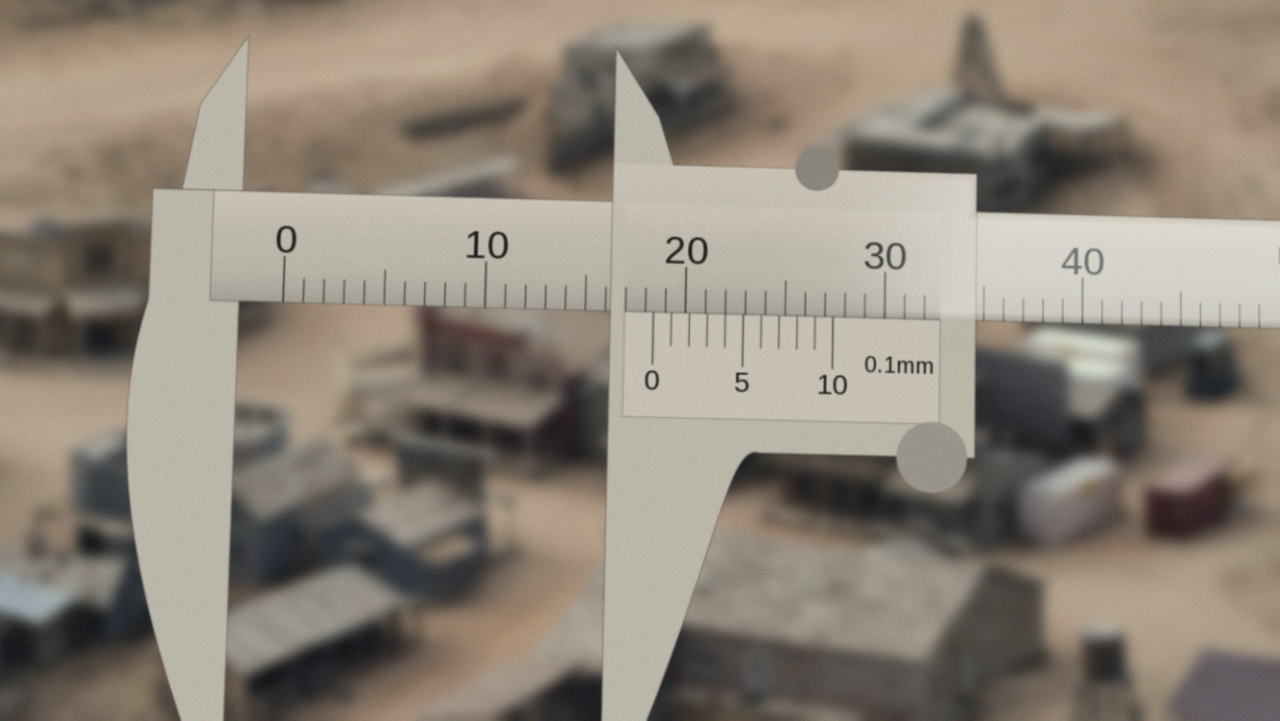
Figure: 18.4 mm
